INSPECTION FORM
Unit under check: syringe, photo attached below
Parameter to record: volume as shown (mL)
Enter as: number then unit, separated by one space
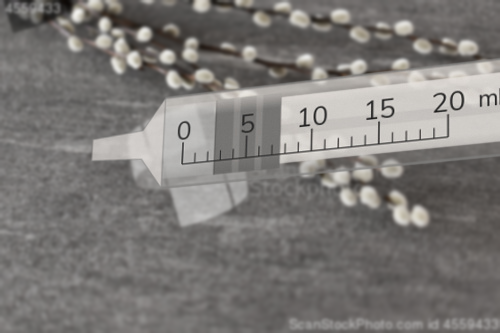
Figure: 2.5 mL
